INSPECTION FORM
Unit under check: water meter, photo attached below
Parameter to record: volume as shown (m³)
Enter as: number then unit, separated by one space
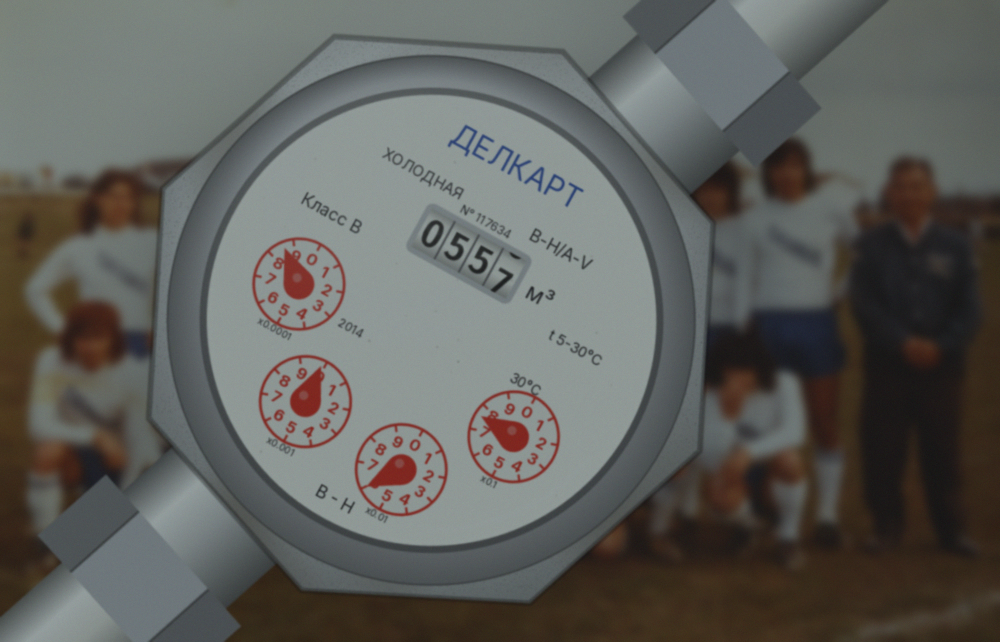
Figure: 556.7598 m³
